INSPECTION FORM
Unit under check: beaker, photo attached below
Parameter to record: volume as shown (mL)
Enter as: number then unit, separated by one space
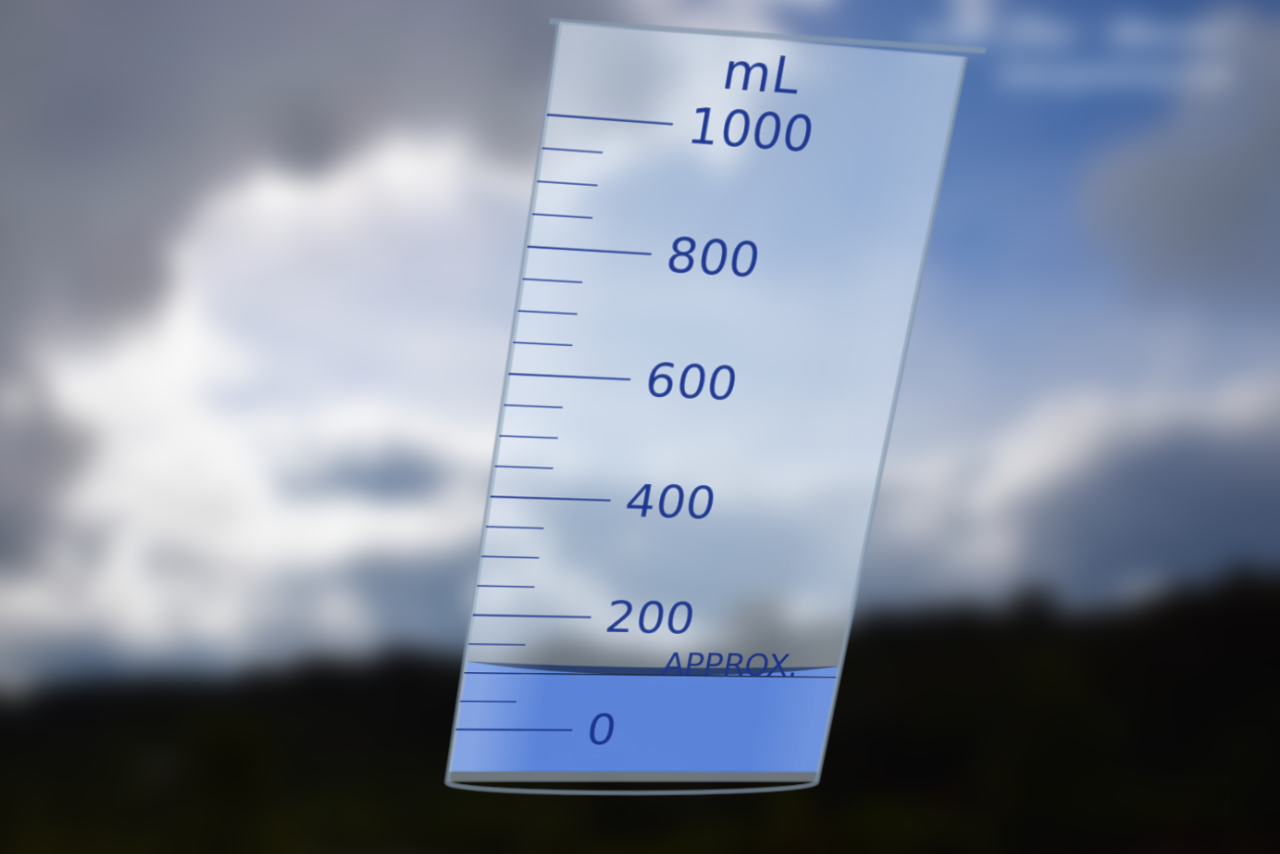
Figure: 100 mL
